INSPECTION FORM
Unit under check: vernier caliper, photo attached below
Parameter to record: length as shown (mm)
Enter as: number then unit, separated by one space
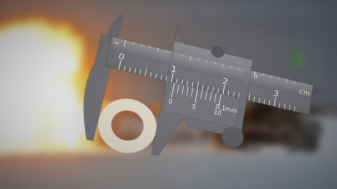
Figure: 10.6 mm
